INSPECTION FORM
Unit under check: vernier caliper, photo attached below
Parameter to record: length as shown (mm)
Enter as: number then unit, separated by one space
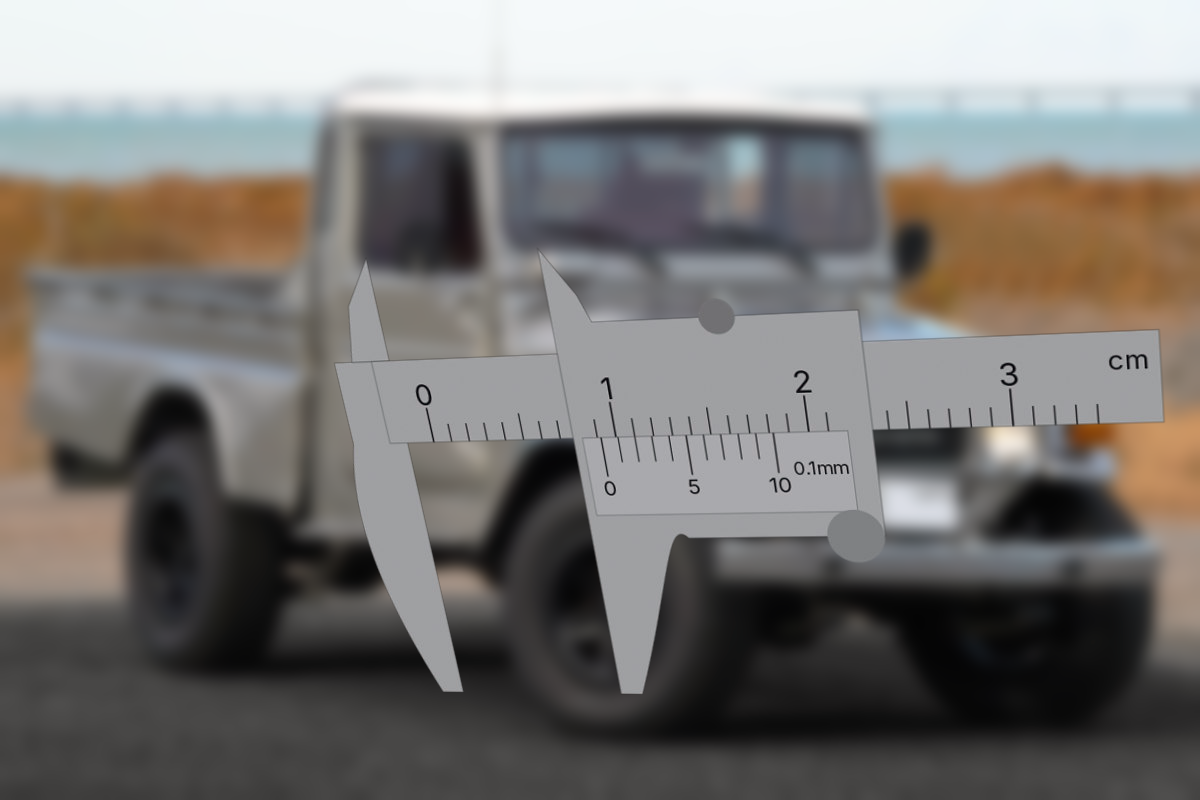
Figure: 9.2 mm
